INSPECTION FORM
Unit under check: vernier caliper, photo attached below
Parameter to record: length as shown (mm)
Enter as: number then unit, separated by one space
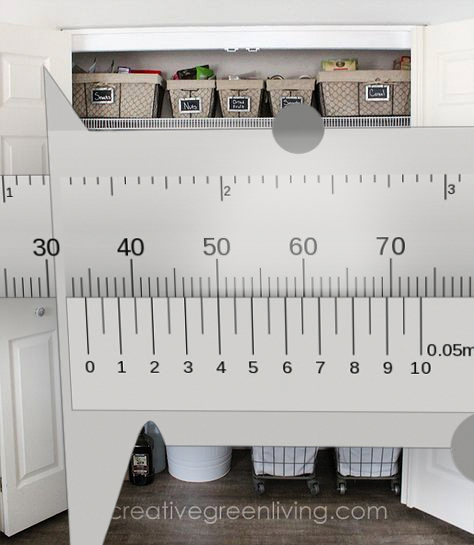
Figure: 34.4 mm
